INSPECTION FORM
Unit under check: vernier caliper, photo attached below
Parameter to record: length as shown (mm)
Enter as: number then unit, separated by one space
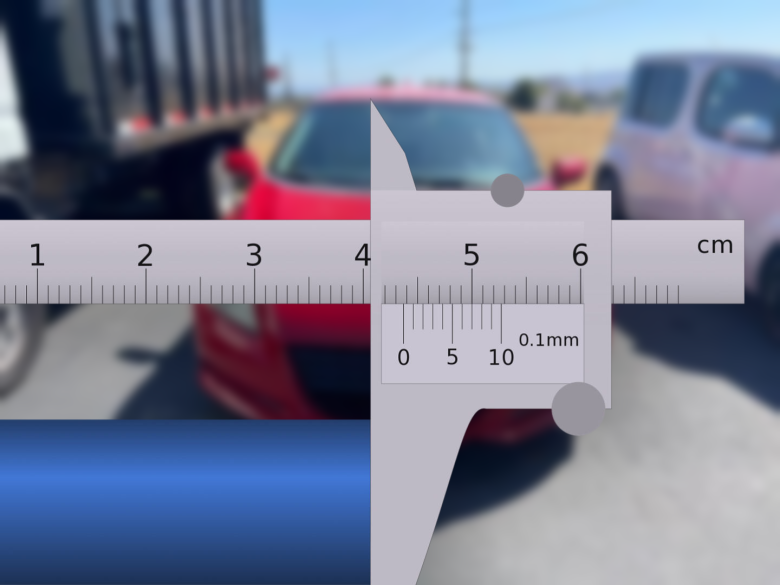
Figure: 43.7 mm
